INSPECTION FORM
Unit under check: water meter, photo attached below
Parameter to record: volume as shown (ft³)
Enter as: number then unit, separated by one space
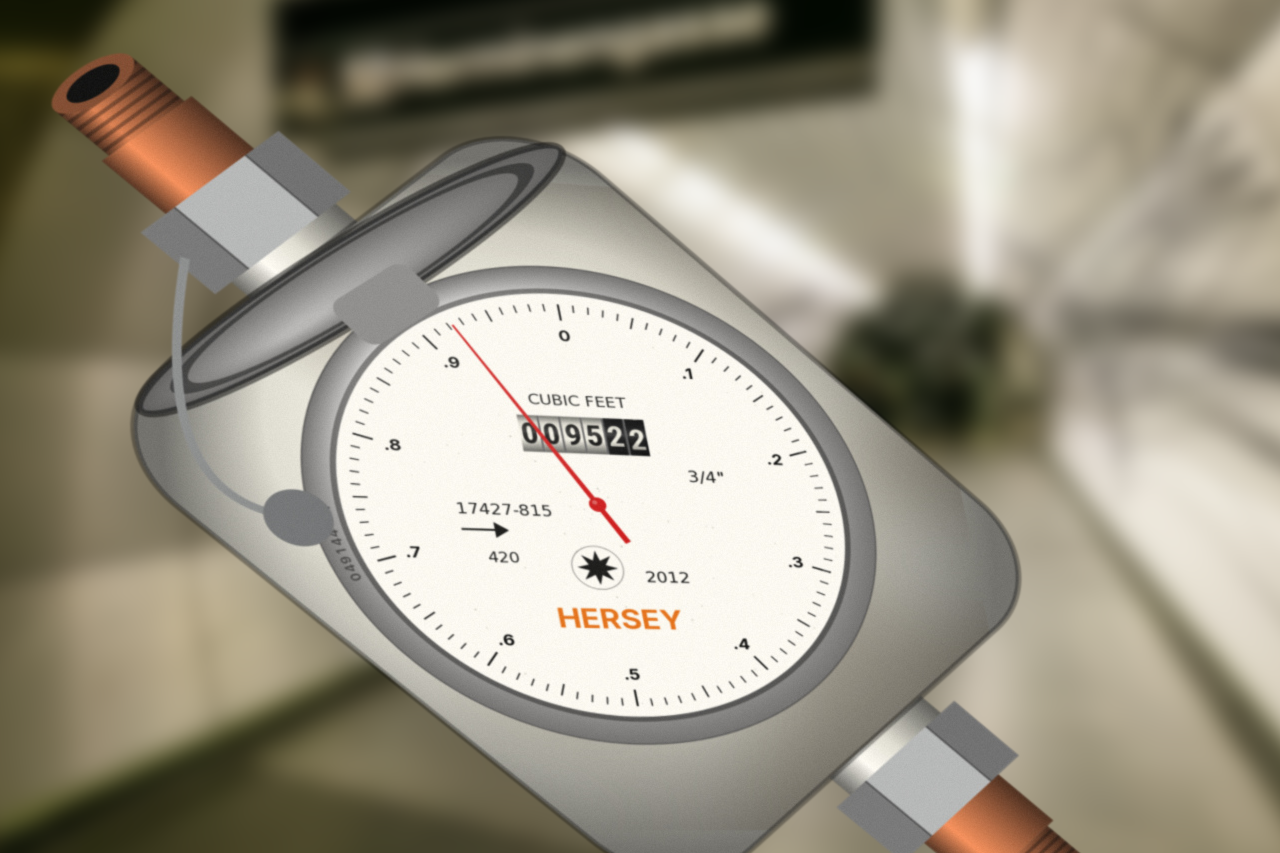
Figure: 9521.92 ft³
